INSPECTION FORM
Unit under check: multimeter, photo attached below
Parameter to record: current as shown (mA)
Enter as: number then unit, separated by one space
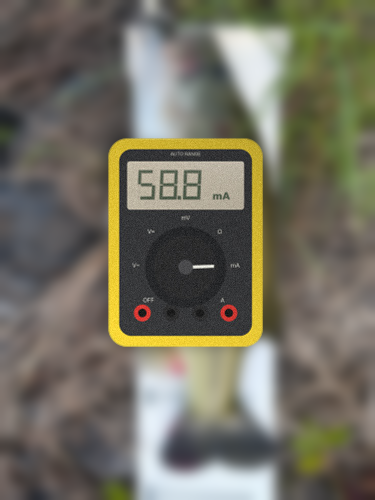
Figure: 58.8 mA
